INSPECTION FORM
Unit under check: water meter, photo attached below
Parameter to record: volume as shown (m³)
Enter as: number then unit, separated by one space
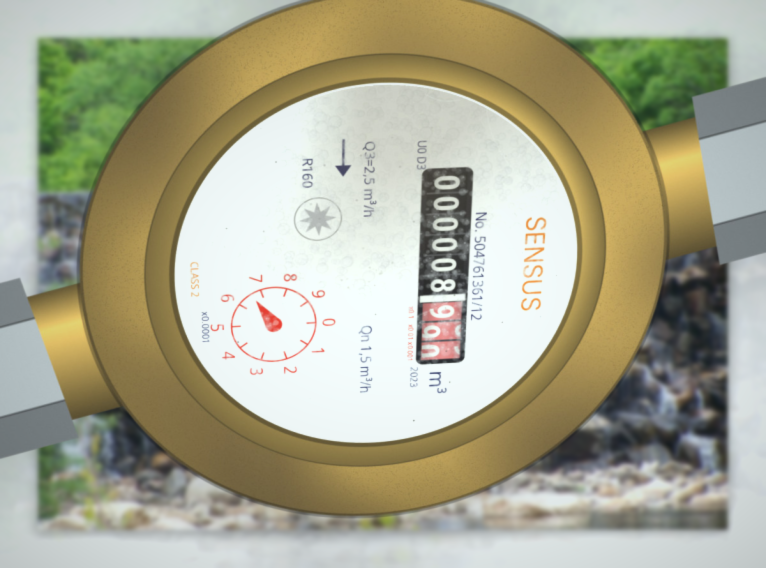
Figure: 8.9896 m³
